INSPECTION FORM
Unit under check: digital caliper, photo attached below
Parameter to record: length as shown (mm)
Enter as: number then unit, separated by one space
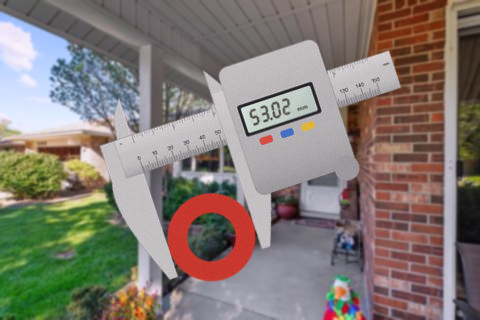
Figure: 53.02 mm
